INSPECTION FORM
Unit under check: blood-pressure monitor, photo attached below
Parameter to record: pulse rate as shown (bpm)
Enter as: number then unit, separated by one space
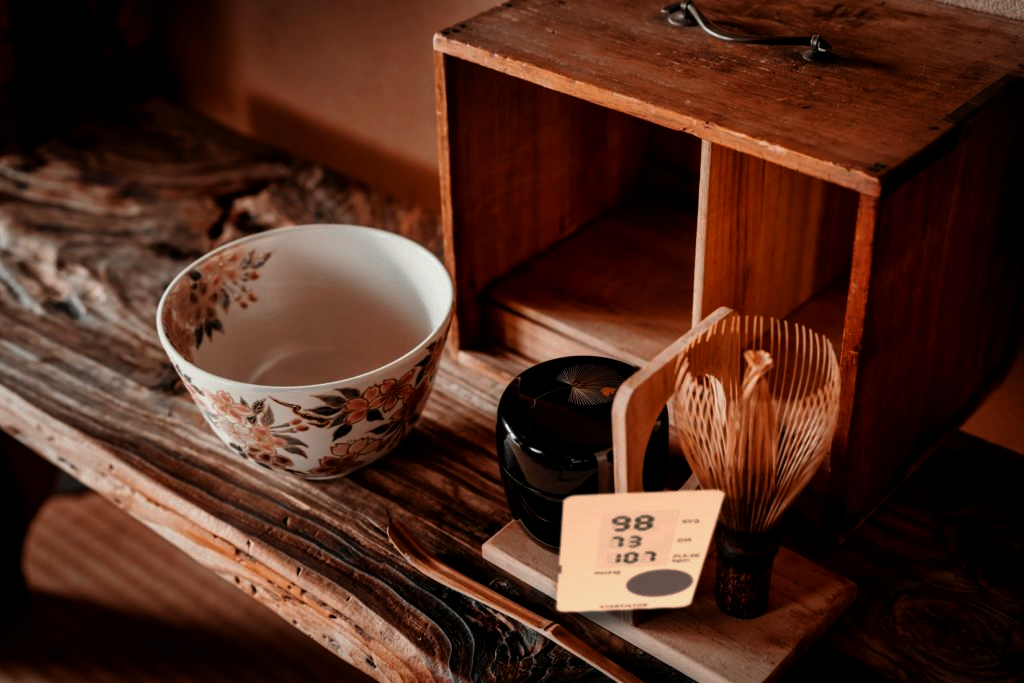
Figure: 107 bpm
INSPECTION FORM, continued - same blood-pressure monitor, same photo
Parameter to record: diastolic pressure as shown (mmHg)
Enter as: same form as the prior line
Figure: 73 mmHg
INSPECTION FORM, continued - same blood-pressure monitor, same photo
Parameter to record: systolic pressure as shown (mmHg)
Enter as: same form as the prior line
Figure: 98 mmHg
